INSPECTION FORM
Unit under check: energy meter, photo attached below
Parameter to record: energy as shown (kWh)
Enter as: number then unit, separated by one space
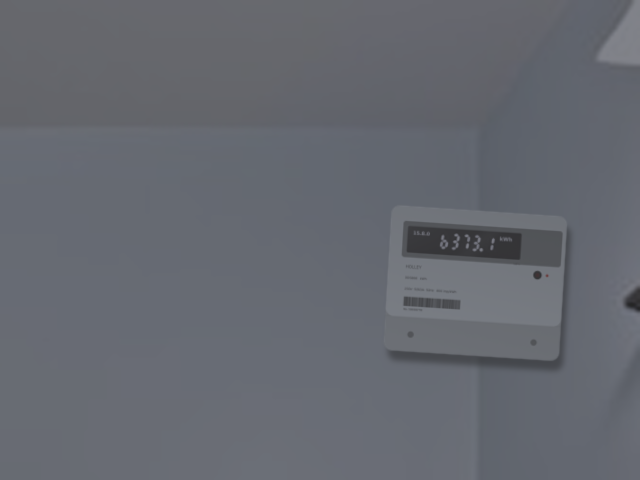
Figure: 6373.1 kWh
